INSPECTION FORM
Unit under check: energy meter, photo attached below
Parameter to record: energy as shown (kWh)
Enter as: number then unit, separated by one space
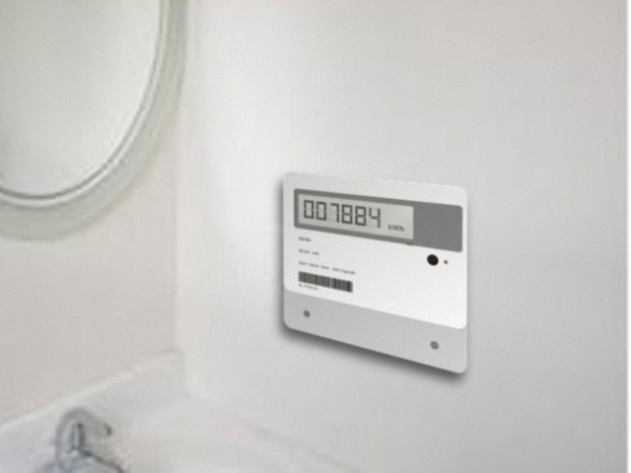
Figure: 7884 kWh
